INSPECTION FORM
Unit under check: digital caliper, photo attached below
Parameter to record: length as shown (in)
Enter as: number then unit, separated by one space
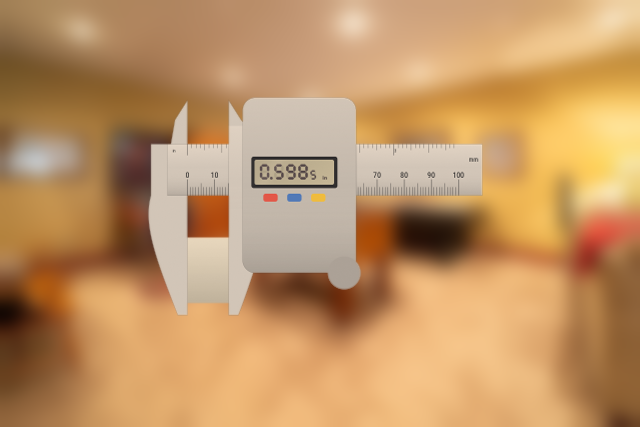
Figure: 0.5985 in
